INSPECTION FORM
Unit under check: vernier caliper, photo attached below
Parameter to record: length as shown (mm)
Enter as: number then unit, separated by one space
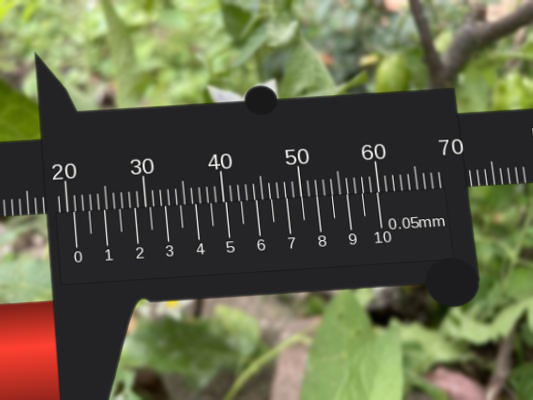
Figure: 20.8 mm
